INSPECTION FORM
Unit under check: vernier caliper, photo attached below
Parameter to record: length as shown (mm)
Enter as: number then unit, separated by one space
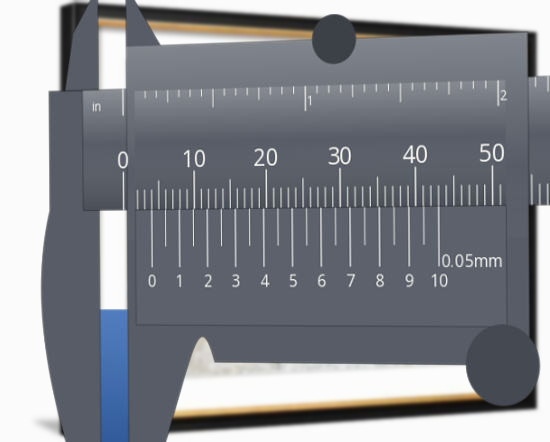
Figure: 4.0 mm
